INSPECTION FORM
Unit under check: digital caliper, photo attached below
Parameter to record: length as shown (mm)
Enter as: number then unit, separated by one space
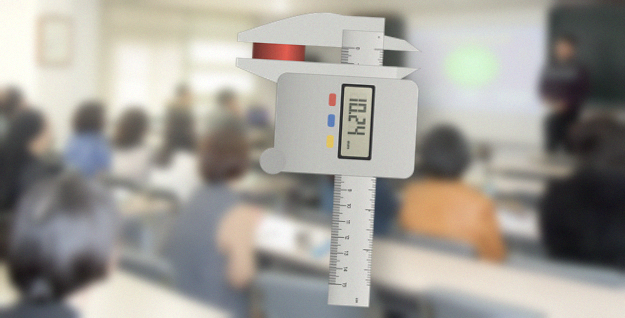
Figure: 10.24 mm
